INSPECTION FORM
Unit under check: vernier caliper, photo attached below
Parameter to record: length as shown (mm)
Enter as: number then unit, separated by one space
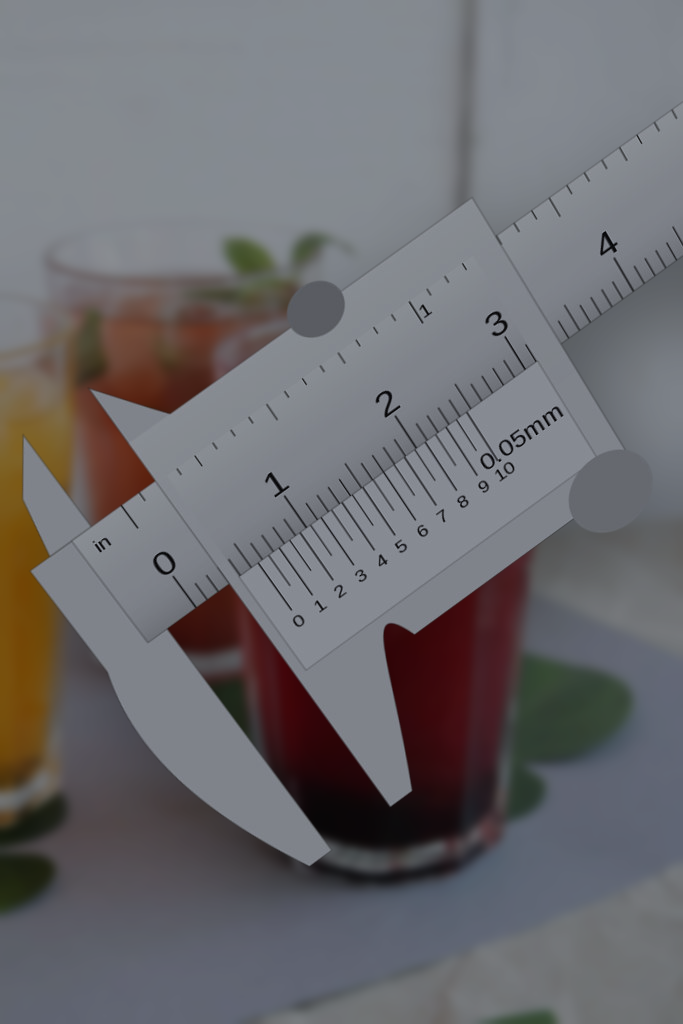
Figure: 5.6 mm
